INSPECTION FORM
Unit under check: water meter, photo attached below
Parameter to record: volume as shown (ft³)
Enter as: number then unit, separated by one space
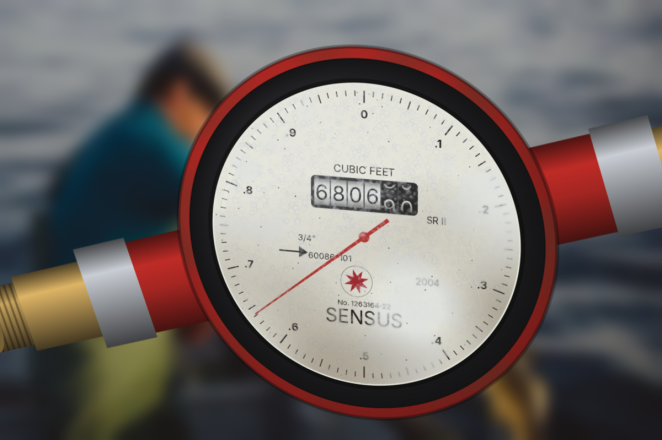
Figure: 680689.64 ft³
